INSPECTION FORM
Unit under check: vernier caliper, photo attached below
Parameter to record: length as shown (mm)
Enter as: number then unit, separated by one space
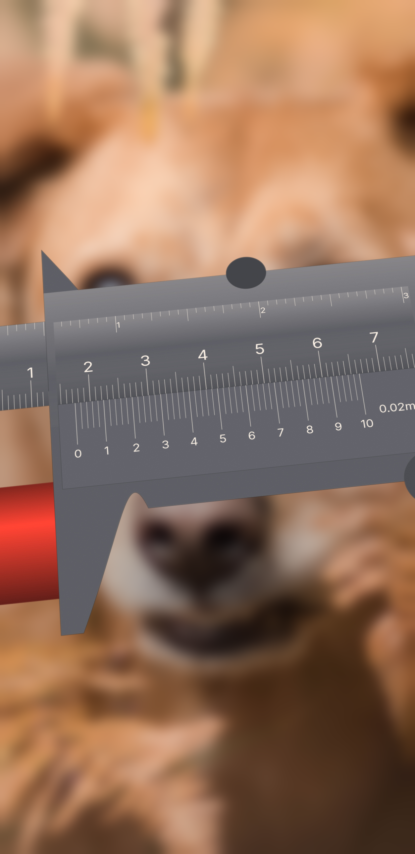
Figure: 17.4 mm
